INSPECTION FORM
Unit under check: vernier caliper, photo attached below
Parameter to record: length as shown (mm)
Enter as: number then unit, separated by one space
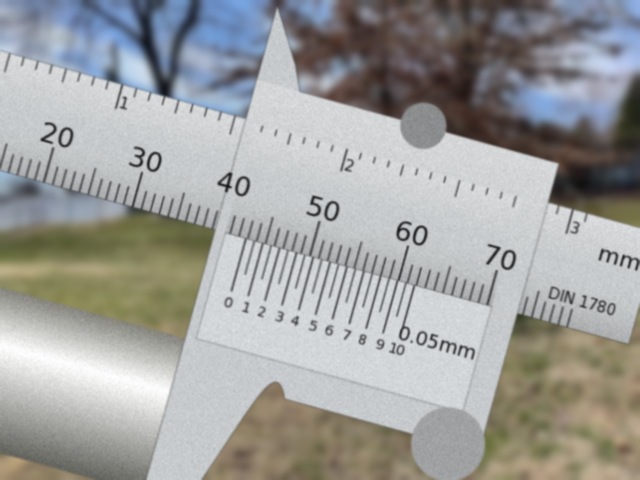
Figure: 42.8 mm
